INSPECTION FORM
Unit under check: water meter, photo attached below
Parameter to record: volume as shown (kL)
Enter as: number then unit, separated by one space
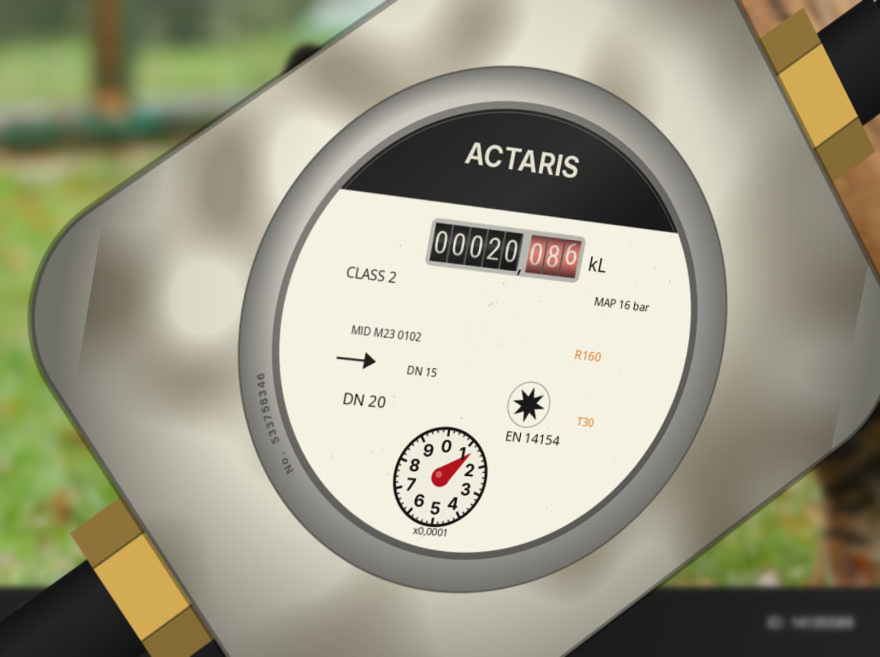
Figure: 20.0861 kL
